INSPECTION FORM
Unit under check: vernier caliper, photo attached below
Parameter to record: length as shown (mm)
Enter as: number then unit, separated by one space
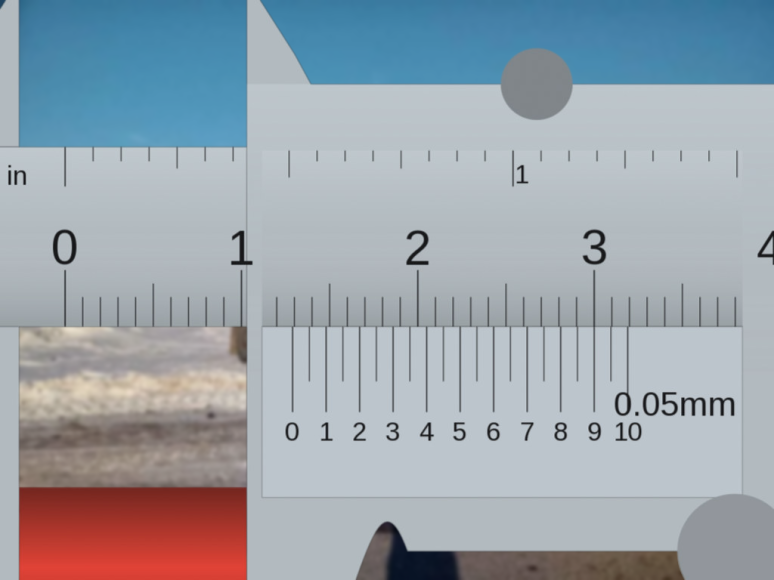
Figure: 12.9 mm
